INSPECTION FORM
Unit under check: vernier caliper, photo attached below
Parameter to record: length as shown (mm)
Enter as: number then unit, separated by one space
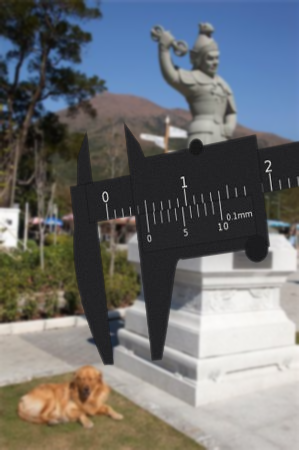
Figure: 5.0 mm
